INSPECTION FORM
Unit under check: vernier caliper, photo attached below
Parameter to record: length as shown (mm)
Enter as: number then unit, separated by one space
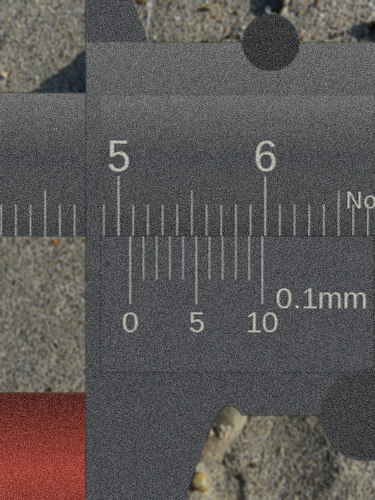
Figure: 50.8 mm
